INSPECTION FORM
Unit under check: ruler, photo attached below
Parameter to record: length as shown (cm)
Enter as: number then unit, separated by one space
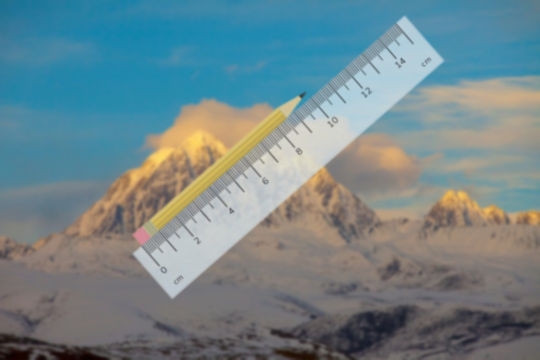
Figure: 10 cm
